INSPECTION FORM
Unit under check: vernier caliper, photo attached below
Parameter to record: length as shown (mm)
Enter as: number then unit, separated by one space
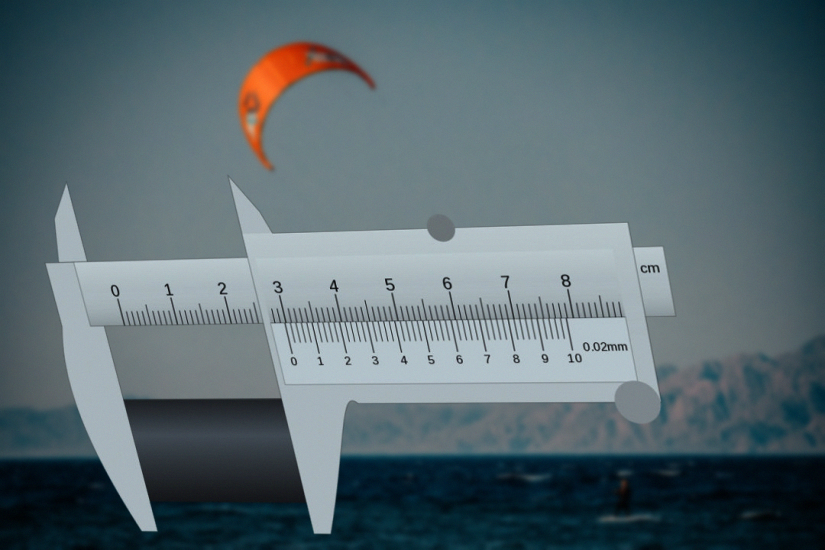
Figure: 29.8 mm
